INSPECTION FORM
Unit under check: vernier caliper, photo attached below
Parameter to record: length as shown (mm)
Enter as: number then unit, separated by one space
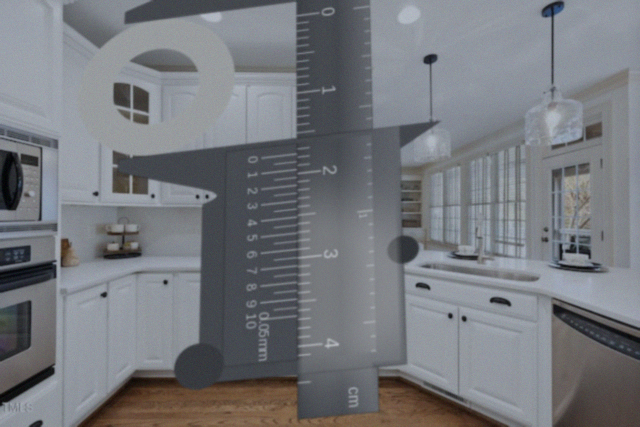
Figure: 17.6 mm
